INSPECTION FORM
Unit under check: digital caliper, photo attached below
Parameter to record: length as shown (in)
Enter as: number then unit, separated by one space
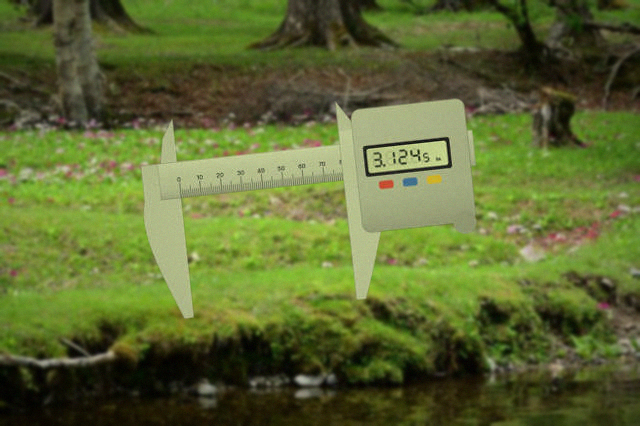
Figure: 3.1245 in
